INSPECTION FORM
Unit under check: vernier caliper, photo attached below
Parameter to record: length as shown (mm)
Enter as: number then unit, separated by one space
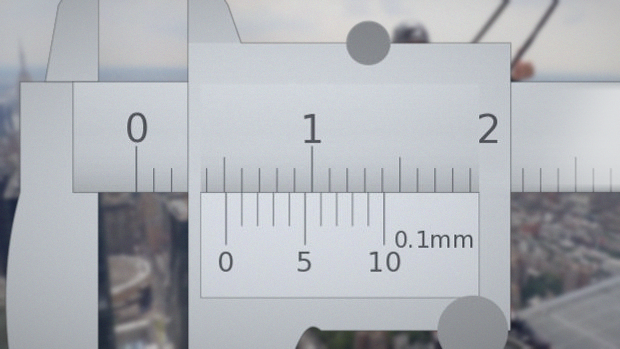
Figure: 5.1 mm
